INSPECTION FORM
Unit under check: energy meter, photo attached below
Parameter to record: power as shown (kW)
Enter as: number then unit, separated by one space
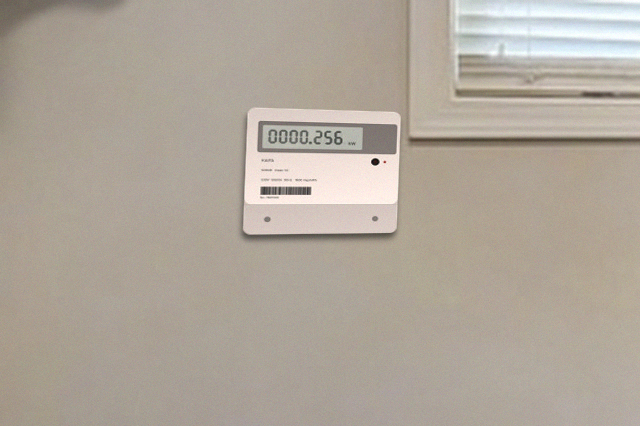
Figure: 0.256 kW
